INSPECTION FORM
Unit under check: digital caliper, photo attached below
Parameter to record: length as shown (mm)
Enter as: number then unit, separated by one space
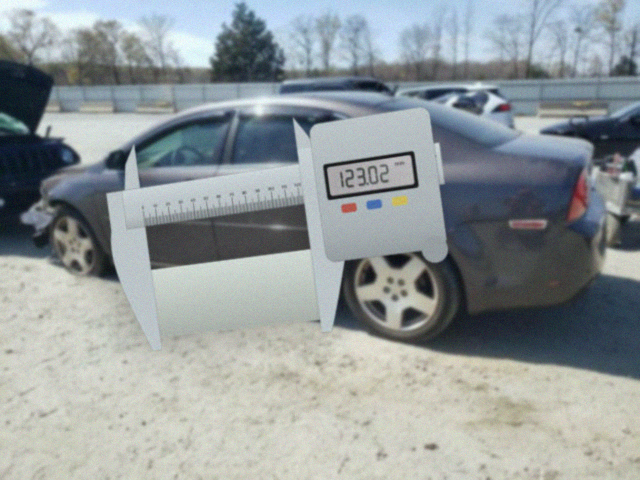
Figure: 123.02 mm
